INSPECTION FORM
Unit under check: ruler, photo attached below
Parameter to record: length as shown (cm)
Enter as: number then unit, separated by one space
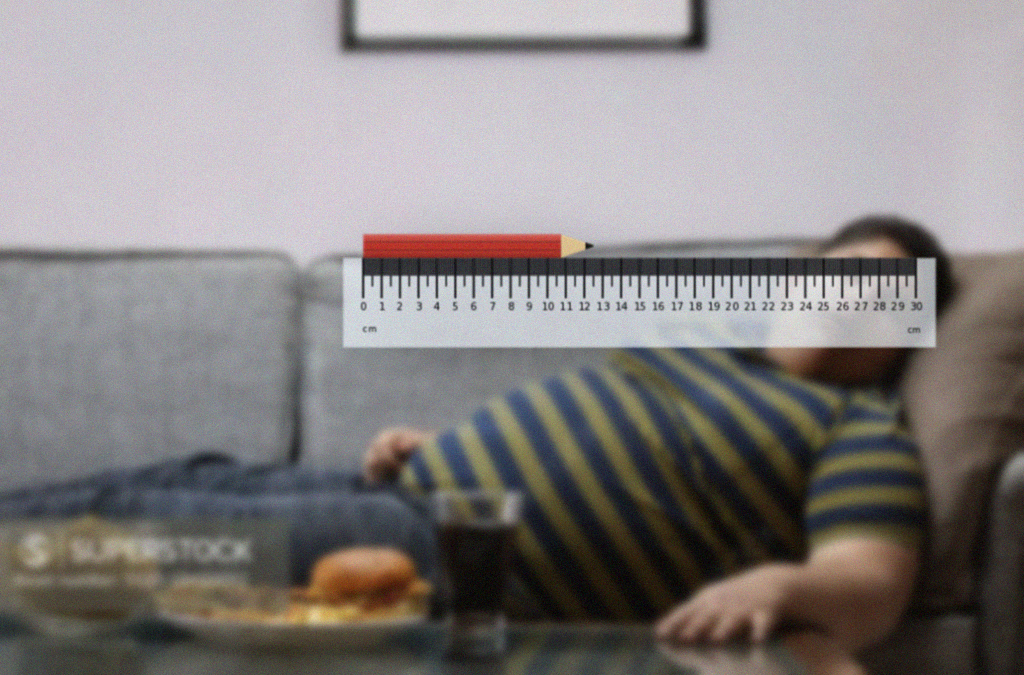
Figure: 12.5 cm
